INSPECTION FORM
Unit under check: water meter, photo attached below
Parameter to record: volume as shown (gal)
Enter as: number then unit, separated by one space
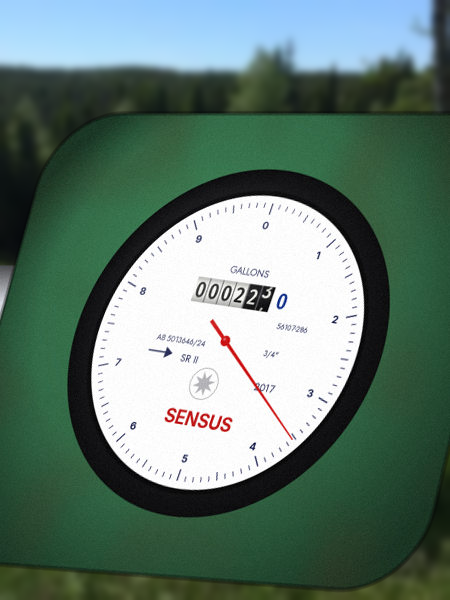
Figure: 2233.5 gal
